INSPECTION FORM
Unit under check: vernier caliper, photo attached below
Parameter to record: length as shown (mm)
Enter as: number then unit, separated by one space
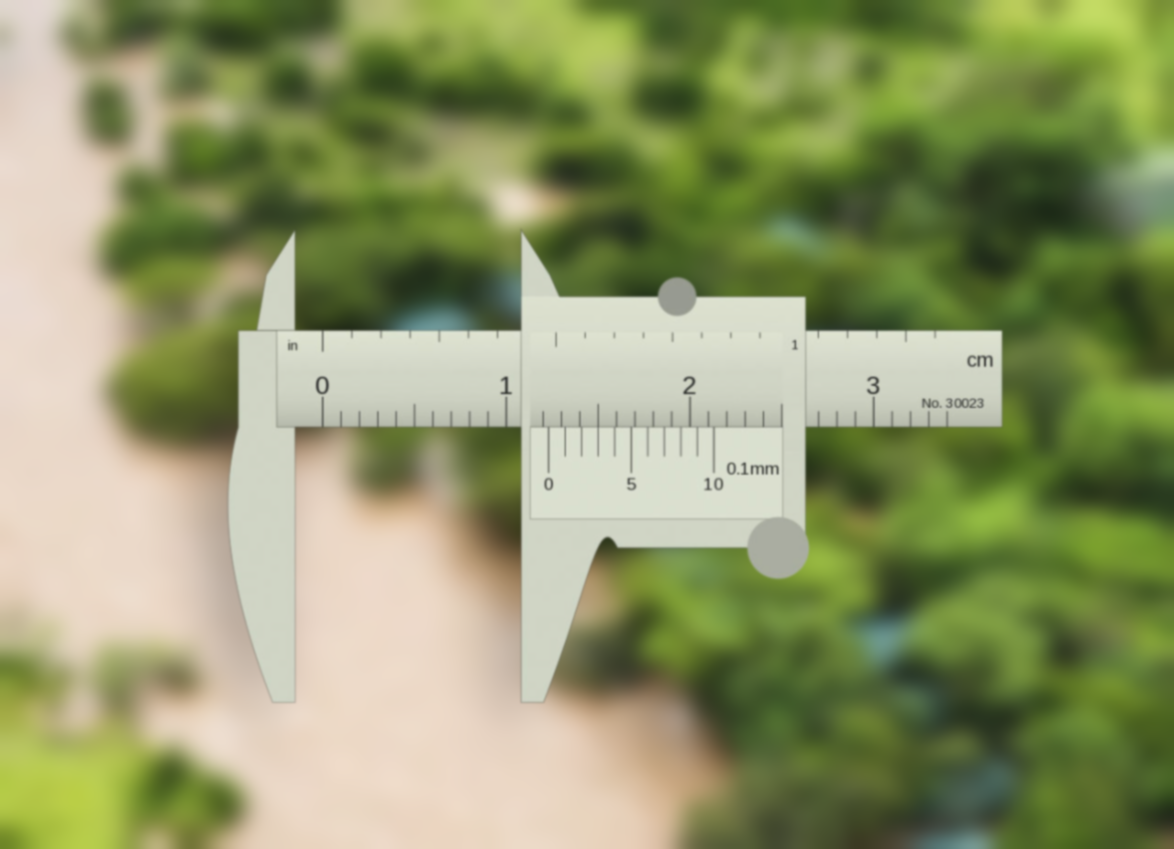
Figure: 12.3 mm
